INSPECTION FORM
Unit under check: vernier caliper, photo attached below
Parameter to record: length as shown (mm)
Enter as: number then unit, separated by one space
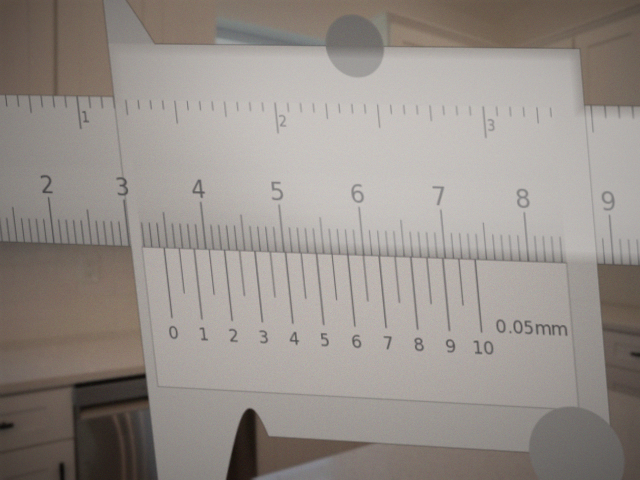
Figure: 34.6 mm
